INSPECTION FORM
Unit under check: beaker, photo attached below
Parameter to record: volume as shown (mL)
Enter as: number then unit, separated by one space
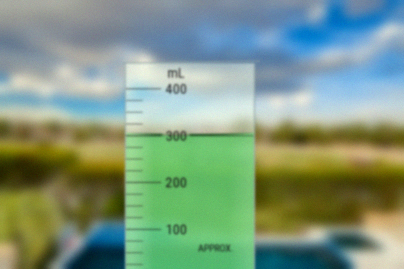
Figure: 300 mL
